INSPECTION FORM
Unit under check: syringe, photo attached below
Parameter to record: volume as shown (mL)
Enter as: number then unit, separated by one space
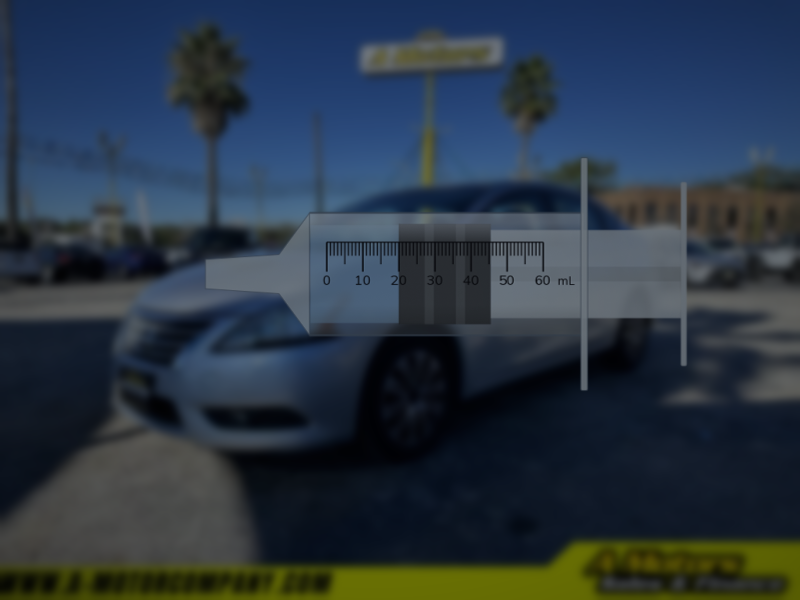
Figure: 20 mL
